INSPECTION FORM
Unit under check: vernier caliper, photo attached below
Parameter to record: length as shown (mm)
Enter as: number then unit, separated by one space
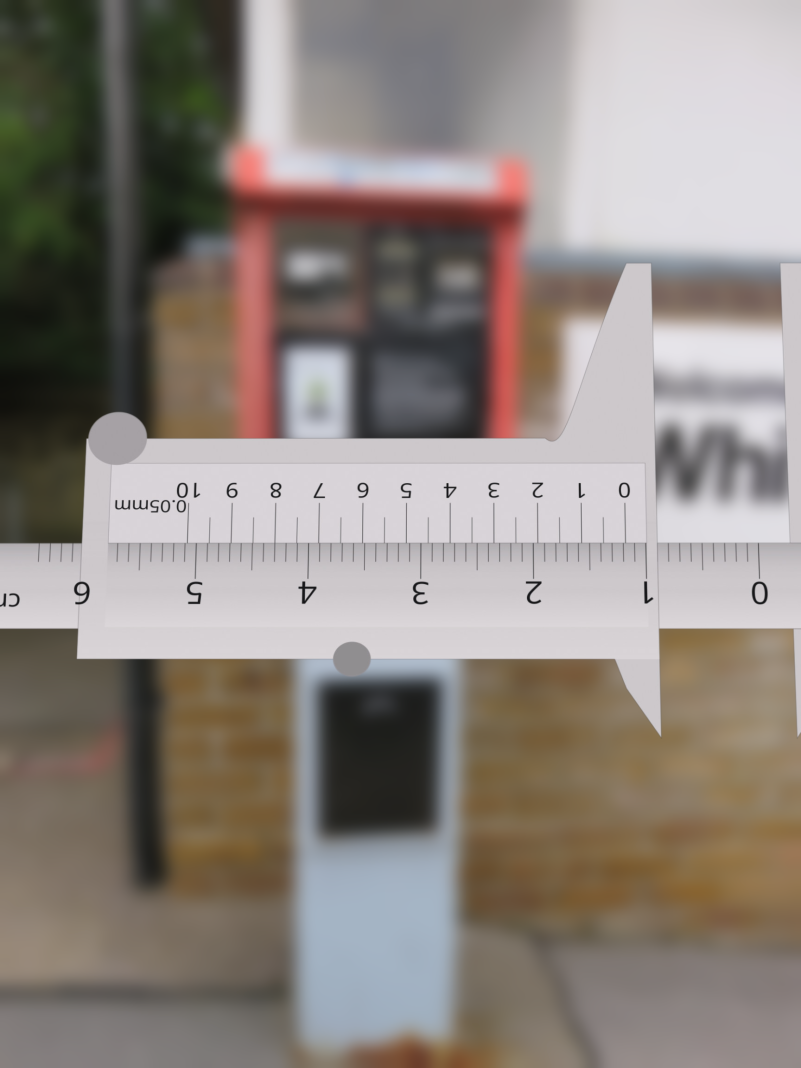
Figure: 11.8 mm
